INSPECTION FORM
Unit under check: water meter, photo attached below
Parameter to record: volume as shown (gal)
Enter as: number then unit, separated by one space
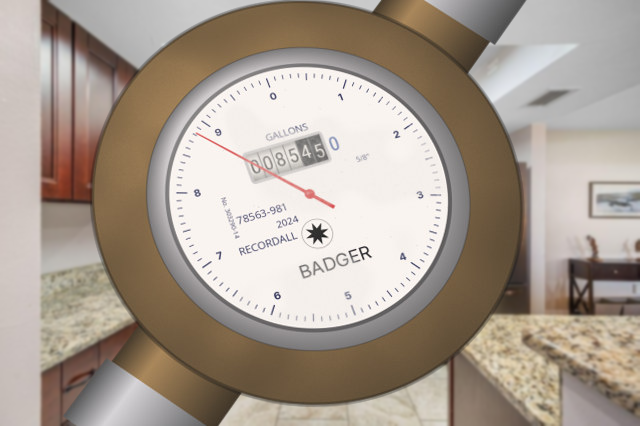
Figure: 85448.8 gal
